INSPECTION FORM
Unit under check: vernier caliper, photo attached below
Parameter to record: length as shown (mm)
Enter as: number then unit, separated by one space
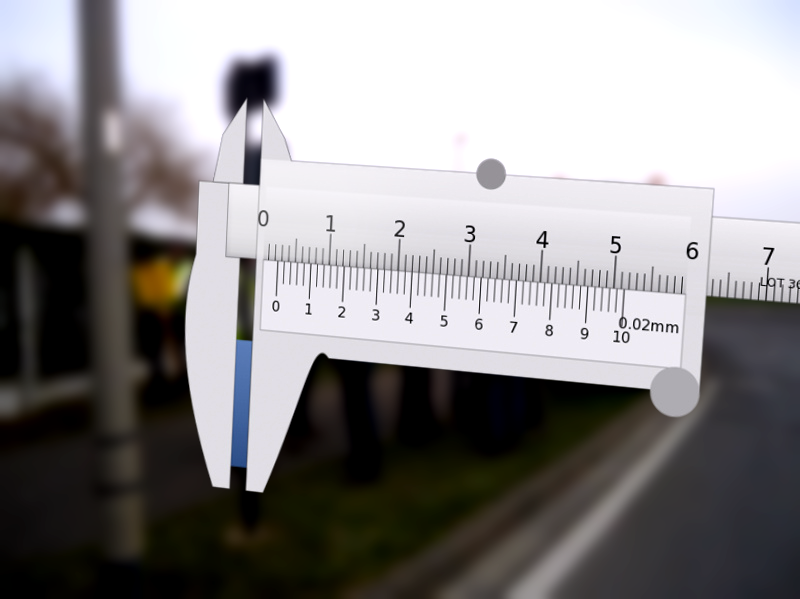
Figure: 2.4 mm
